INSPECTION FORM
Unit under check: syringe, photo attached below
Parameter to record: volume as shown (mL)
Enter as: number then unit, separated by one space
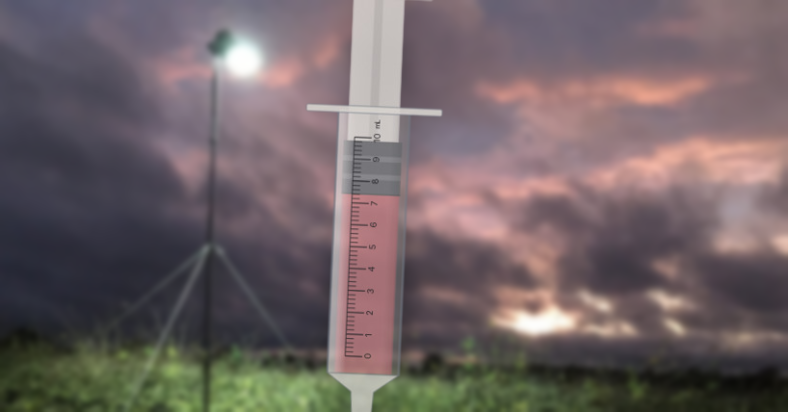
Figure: 7.4 mL
